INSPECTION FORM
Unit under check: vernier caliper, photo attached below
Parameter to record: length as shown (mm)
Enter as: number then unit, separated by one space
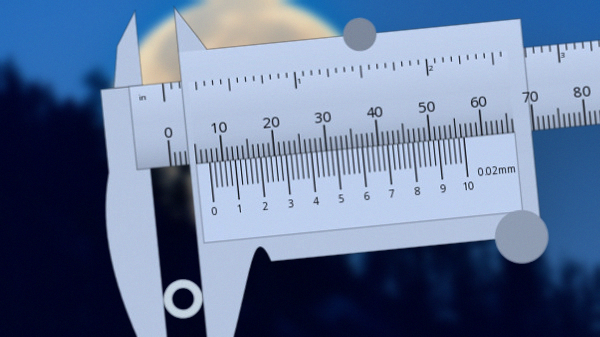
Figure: 7.5 mm
